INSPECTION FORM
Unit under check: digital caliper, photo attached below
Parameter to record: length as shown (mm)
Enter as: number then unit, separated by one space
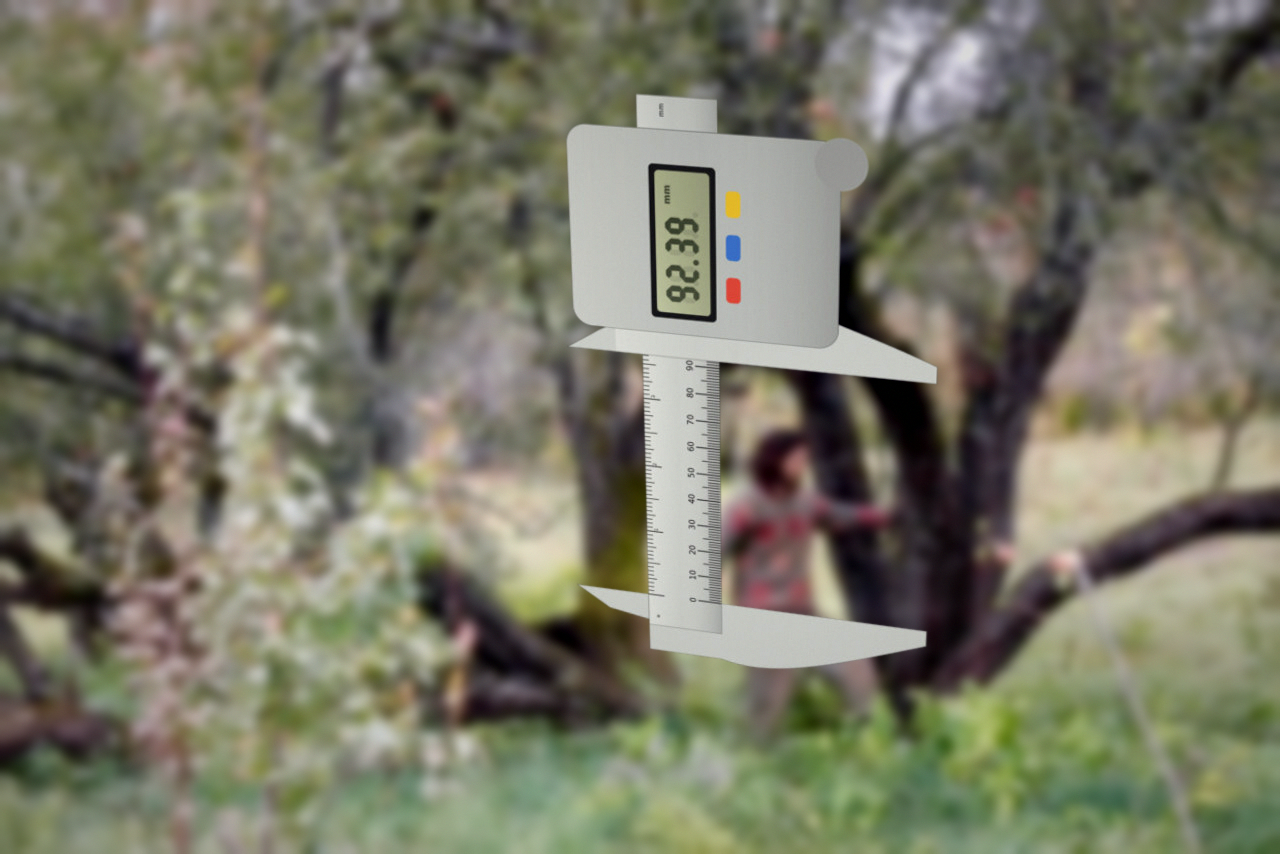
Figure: 92.39 mm
